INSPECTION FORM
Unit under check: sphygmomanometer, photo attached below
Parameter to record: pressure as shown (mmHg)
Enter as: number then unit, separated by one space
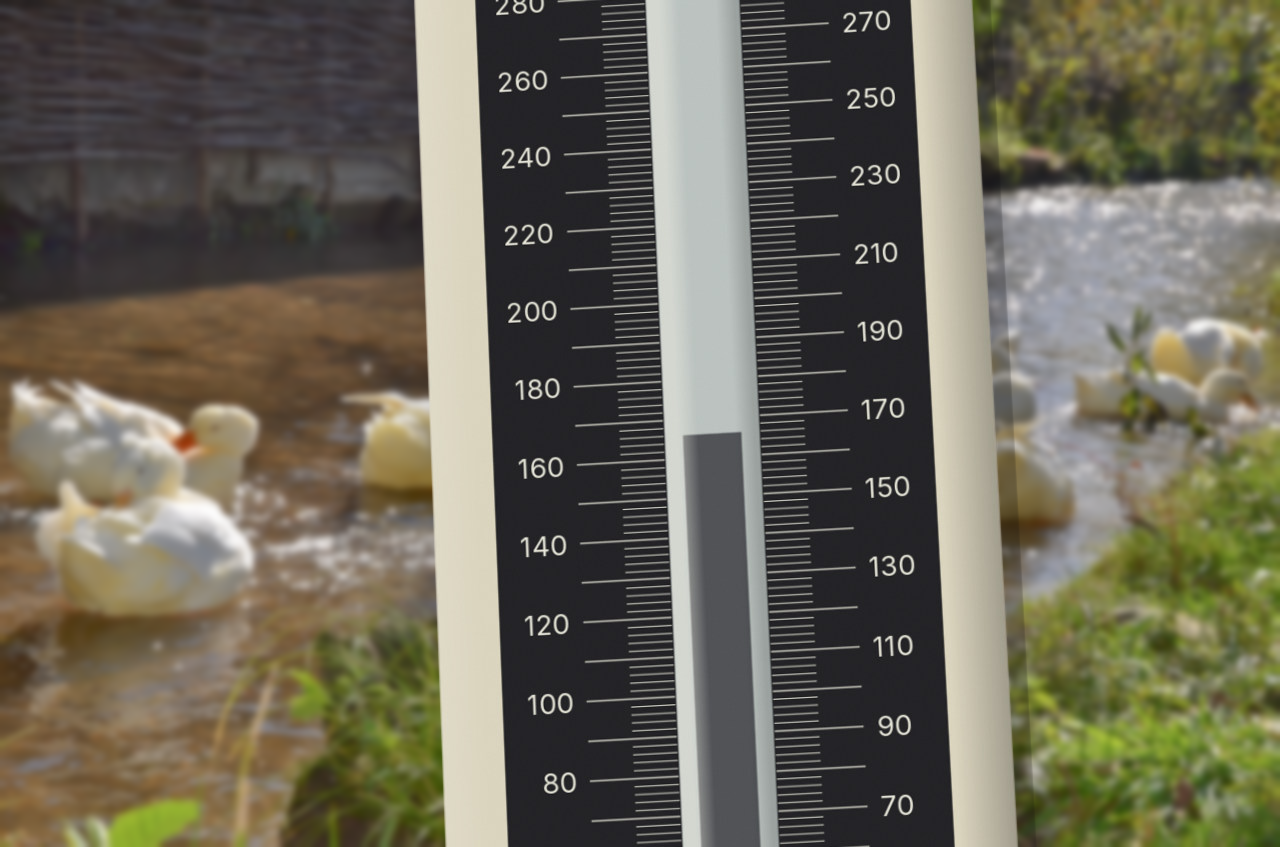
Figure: 166 mmHg
